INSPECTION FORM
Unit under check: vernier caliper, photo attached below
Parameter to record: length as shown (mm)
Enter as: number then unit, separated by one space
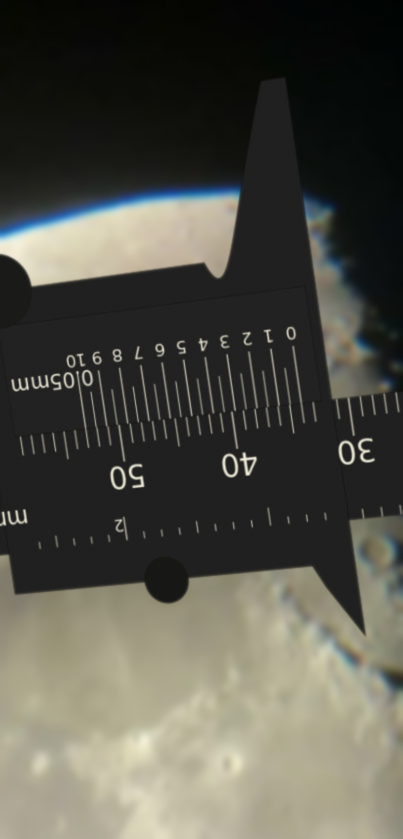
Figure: 34.0 mm
